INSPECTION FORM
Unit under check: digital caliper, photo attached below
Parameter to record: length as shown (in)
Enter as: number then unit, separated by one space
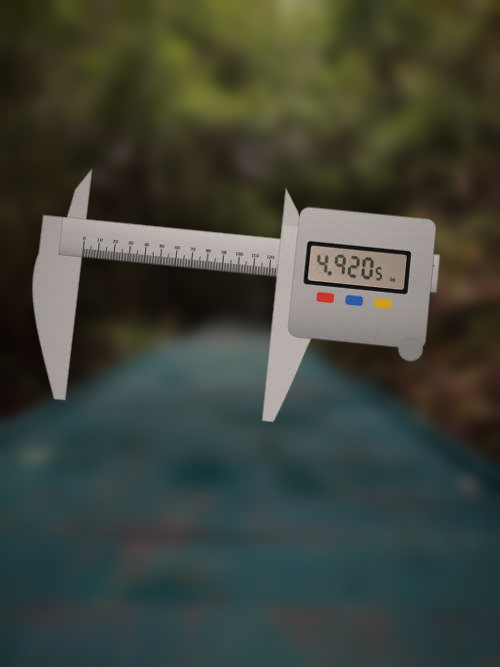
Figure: 4.9205 in
